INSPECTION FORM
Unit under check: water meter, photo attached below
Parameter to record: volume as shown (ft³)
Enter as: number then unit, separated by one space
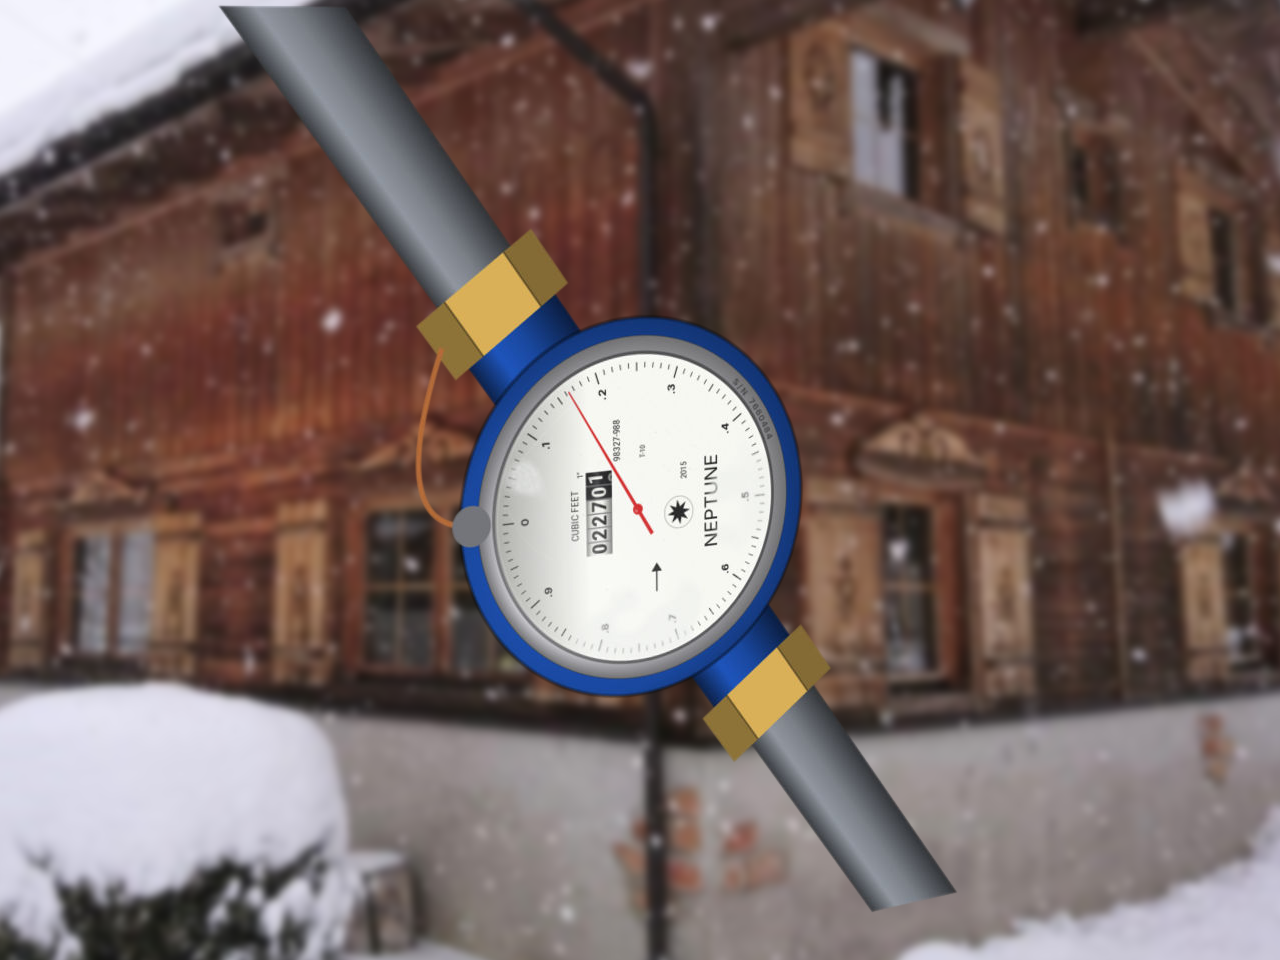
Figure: 22701.16 ft³
